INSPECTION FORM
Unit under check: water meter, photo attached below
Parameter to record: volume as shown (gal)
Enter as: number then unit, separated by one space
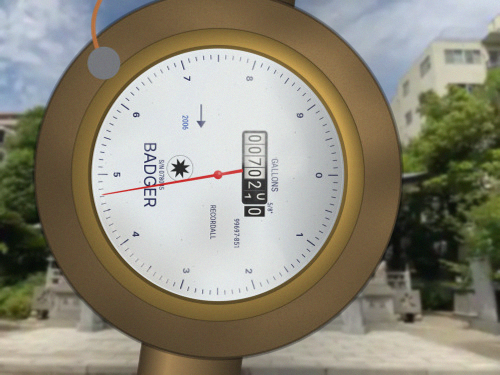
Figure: 70204.7 gal
